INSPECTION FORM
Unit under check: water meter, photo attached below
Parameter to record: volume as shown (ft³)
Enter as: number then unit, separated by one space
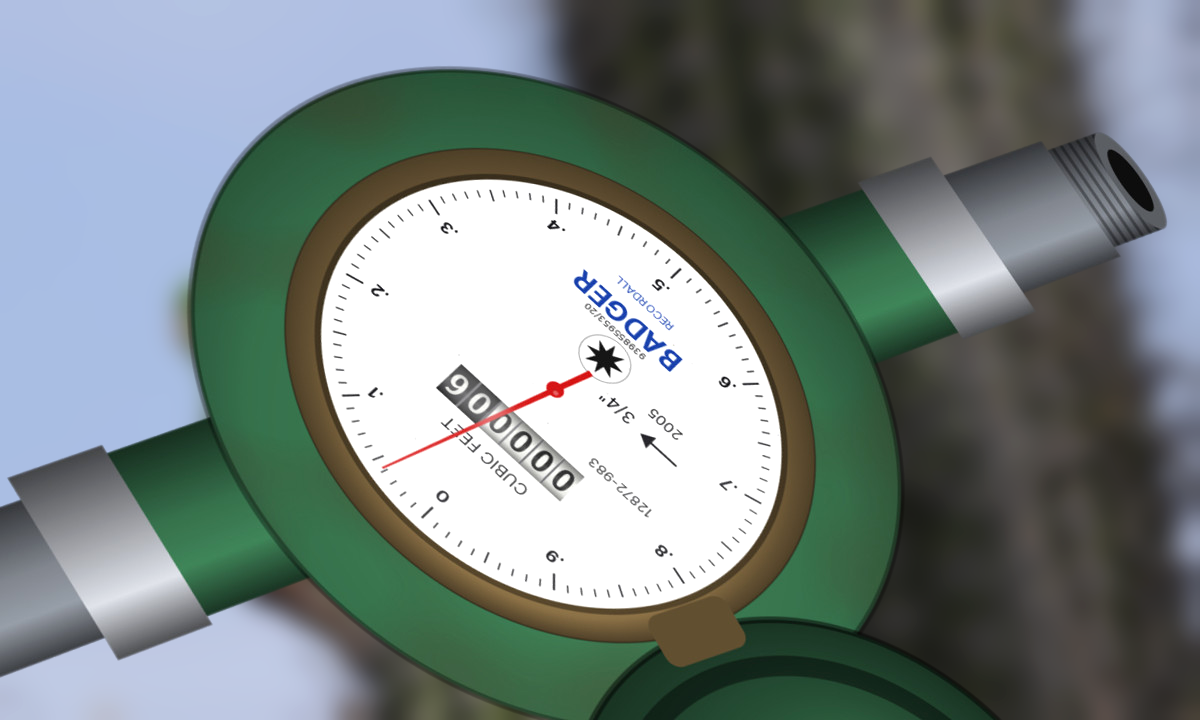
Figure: 6.04 ft³
